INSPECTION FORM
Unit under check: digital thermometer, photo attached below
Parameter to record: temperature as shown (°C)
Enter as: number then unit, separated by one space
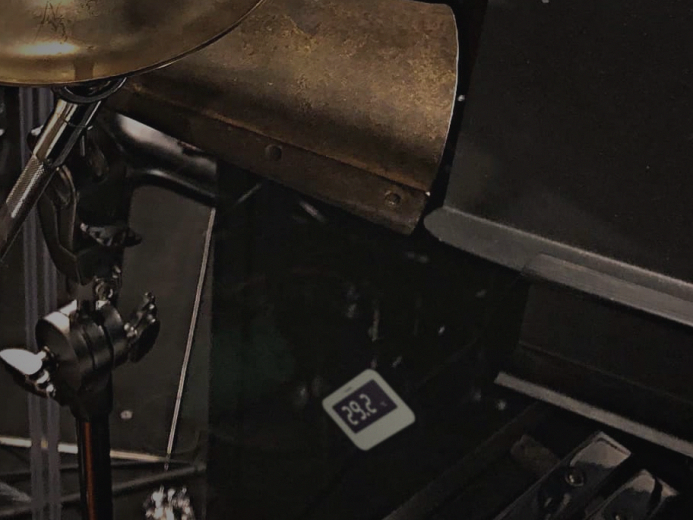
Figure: 29.2 °C
